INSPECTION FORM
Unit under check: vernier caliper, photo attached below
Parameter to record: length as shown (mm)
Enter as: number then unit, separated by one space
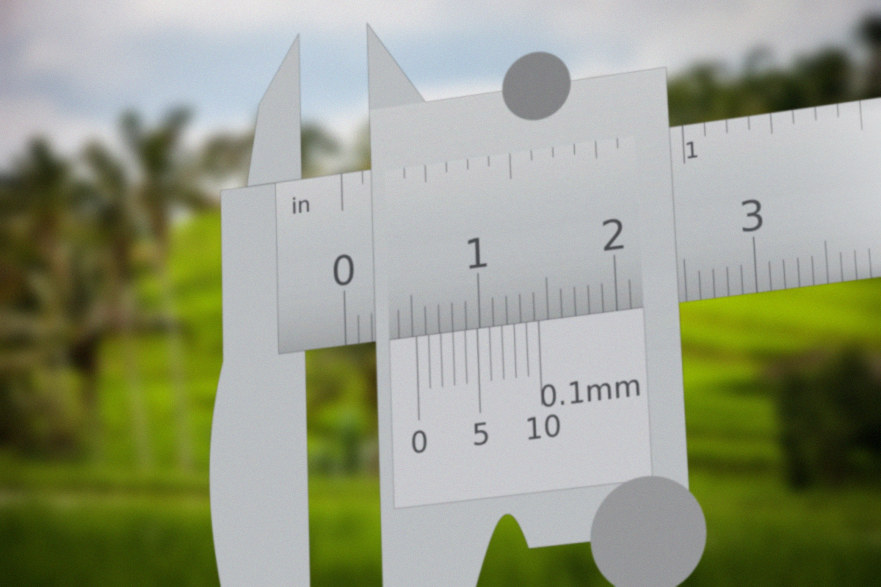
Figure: 5.3 mm
